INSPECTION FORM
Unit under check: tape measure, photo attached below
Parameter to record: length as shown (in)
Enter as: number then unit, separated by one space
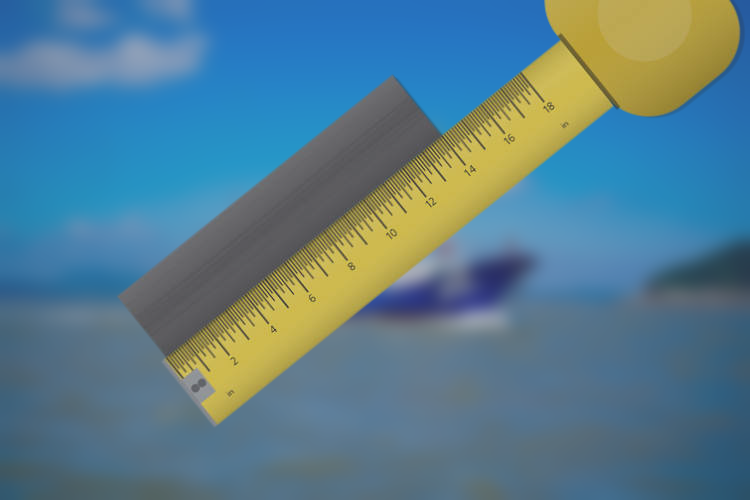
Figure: 14 in
